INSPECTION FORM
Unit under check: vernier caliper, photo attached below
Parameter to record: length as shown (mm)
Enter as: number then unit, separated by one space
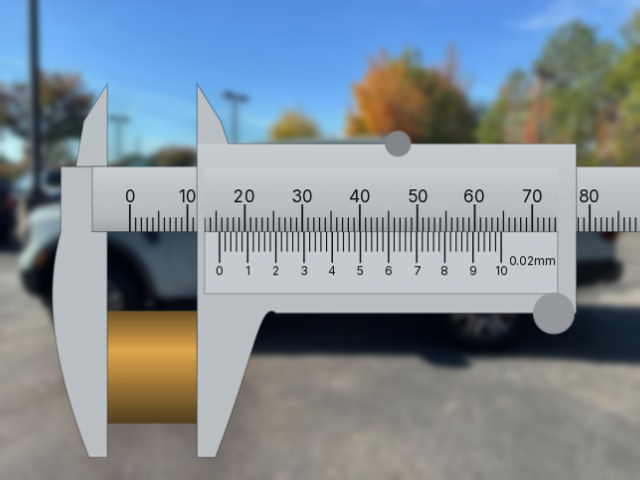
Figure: 15.6 mm
